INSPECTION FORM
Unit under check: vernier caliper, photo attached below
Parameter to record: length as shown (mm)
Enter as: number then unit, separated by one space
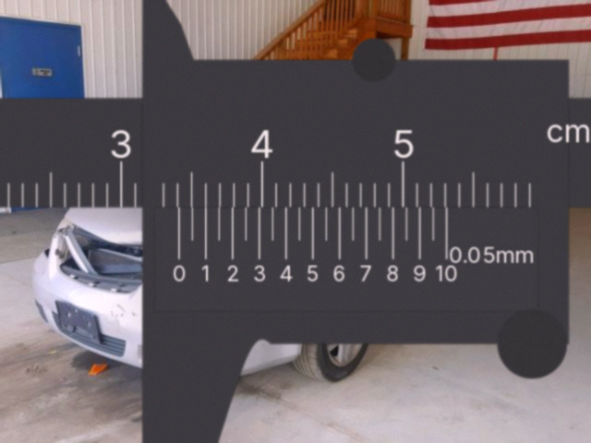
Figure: 34.1 mm
